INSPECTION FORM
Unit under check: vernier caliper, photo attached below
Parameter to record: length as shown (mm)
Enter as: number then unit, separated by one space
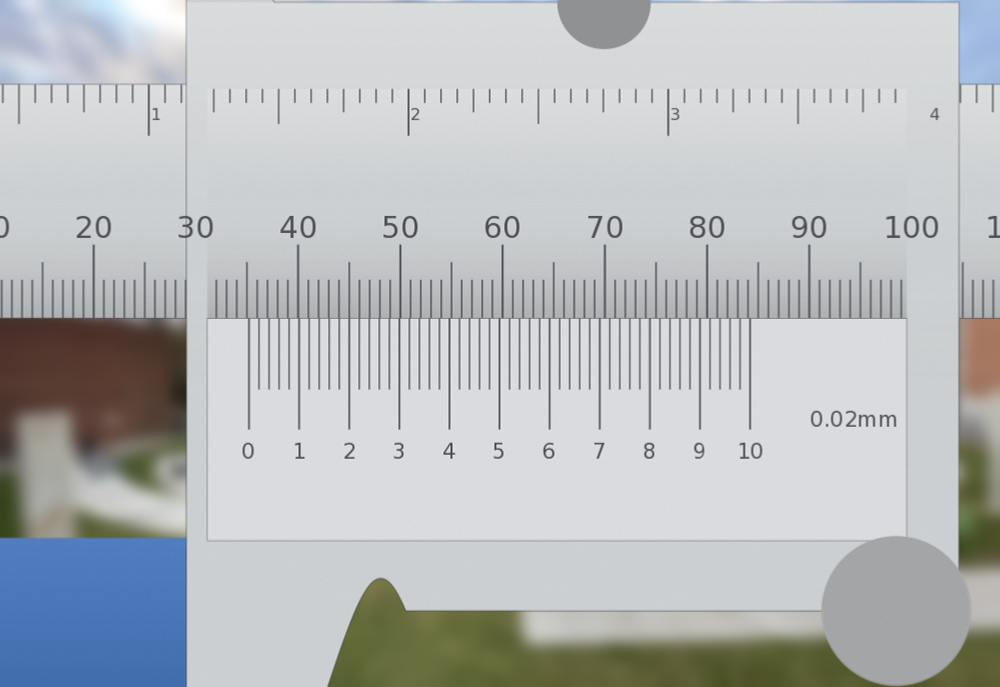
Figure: 35.2 mm
